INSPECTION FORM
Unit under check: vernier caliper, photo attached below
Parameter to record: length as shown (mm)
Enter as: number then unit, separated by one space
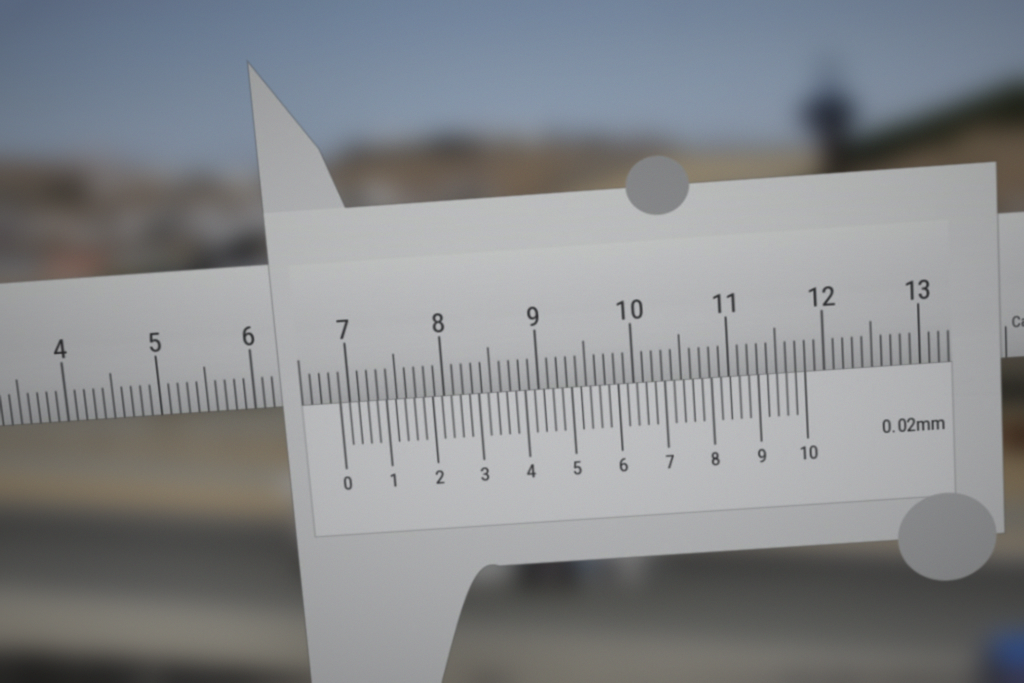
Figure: 69.0 mm
